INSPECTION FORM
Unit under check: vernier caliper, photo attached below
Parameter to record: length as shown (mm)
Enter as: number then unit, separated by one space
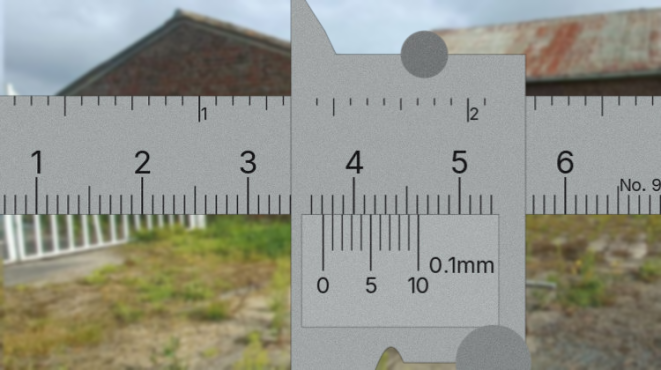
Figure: 37.1 mm
